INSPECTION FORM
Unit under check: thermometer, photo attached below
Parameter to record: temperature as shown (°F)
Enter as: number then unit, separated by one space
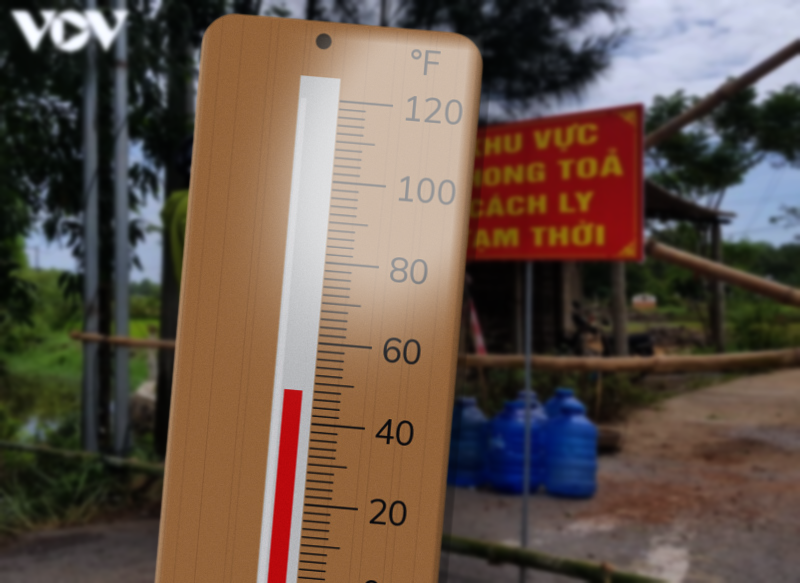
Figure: 48 °F
